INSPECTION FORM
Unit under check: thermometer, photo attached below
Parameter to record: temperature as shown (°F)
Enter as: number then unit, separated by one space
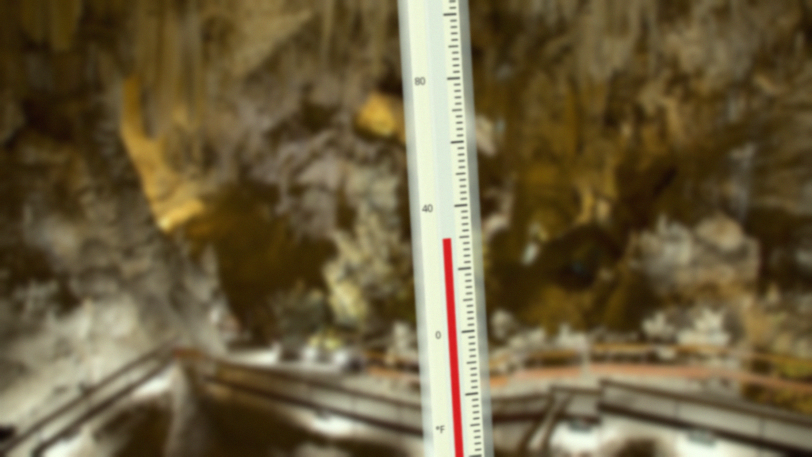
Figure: 30 °F
